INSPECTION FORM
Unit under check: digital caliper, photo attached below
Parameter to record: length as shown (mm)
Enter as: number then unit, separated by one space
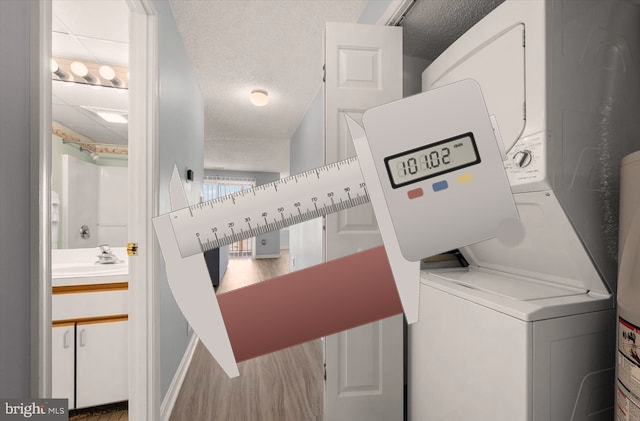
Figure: 101.02 mm
